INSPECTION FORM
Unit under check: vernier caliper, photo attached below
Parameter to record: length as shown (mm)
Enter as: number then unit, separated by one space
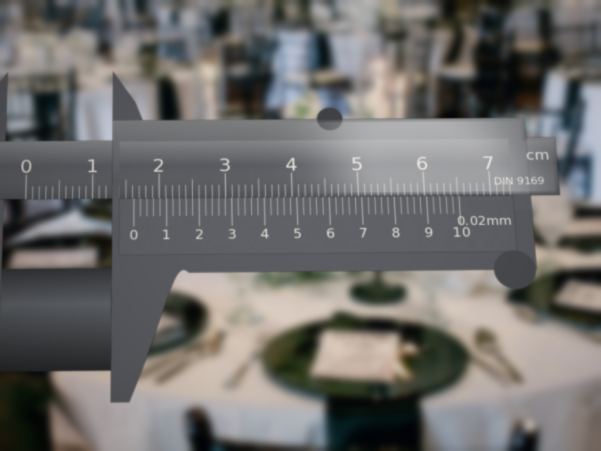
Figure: 16.2 mm
